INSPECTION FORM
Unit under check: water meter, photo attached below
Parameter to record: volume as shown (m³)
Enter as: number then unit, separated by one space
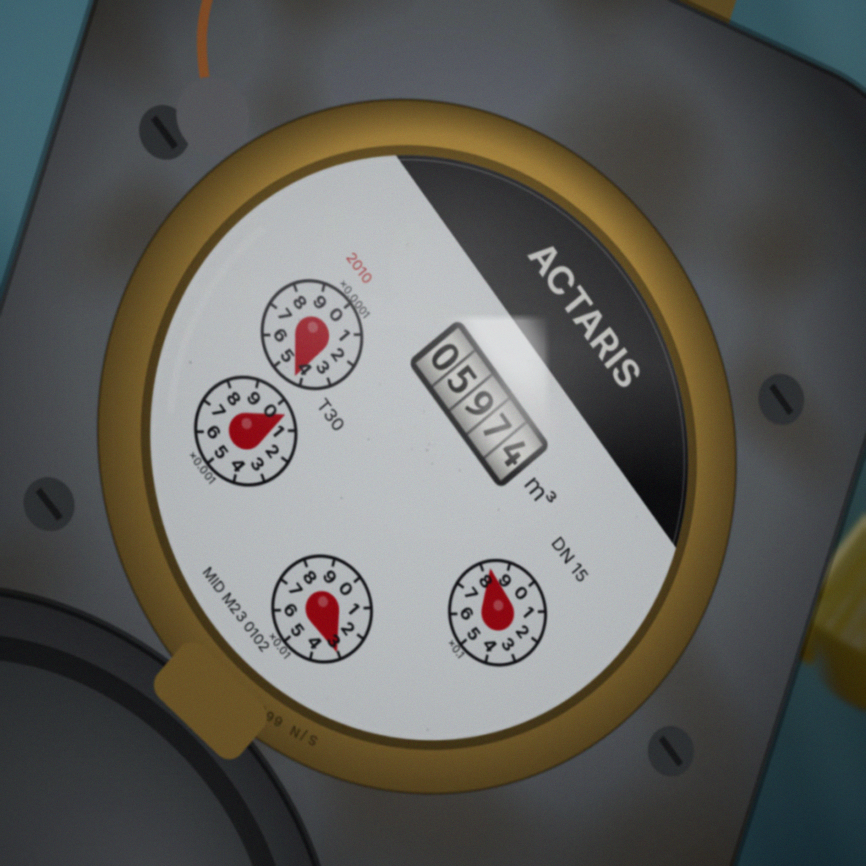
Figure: 5974.8304 m³
